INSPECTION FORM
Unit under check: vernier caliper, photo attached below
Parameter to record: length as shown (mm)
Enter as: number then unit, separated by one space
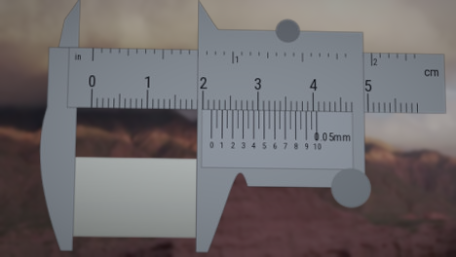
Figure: 21.6 mm
